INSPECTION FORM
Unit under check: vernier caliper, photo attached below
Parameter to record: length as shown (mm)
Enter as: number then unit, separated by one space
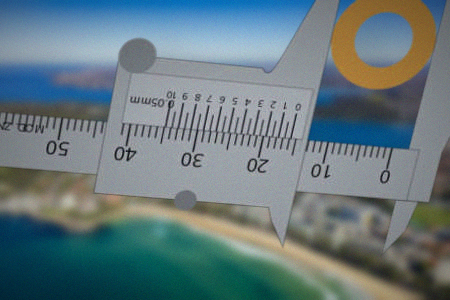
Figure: 15.8 mm
